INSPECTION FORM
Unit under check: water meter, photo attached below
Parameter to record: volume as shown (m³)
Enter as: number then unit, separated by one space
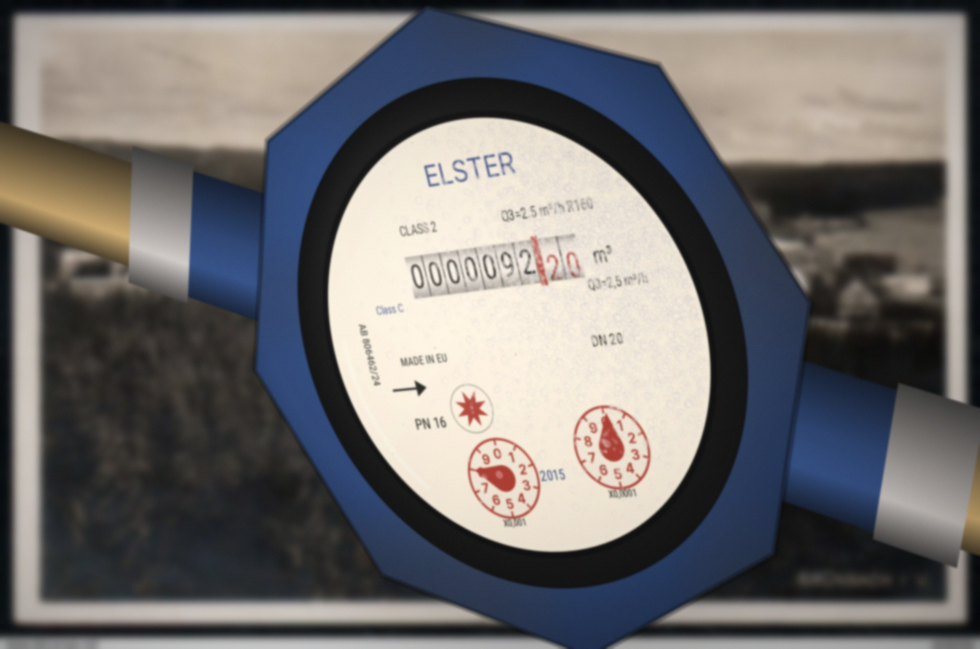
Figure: 92.1980 m³
